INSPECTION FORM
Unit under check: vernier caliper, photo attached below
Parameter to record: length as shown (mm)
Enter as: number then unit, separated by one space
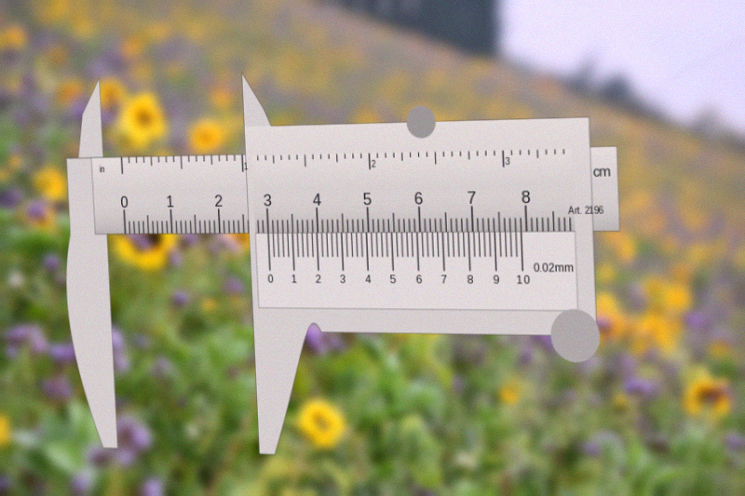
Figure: 30.0 mm
